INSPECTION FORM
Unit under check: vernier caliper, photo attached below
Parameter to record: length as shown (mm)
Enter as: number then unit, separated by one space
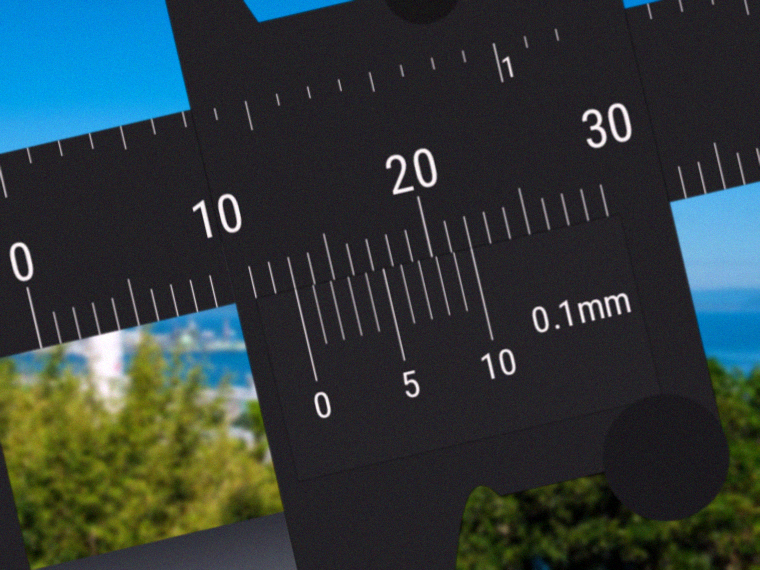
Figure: 13.0 mm
